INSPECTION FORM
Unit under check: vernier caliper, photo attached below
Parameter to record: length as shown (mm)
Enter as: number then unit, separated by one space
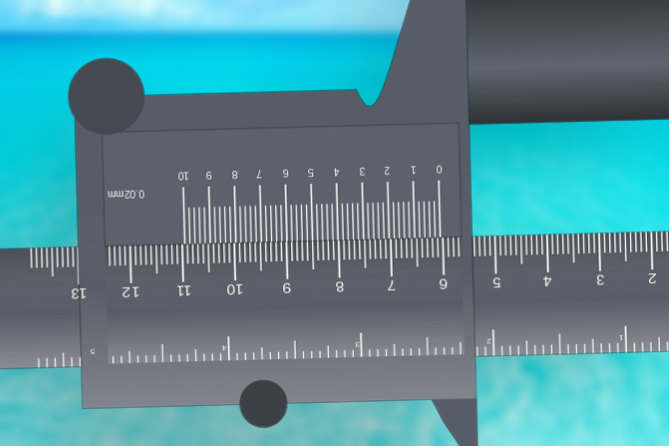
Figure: 60.5 mm
